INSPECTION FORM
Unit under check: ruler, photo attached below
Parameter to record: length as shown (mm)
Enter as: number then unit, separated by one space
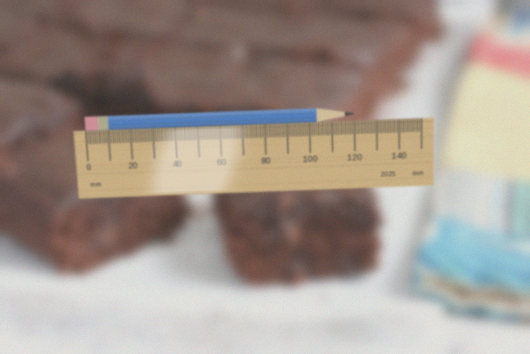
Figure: 120 mm
